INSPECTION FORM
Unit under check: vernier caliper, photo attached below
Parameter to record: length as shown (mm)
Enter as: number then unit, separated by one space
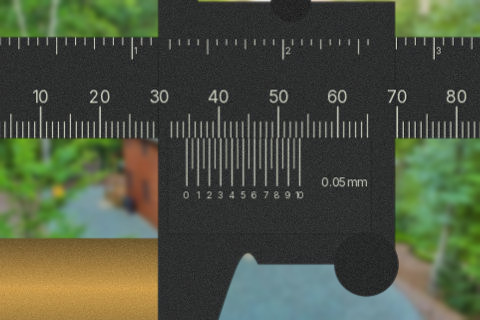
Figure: 34.6 mm
